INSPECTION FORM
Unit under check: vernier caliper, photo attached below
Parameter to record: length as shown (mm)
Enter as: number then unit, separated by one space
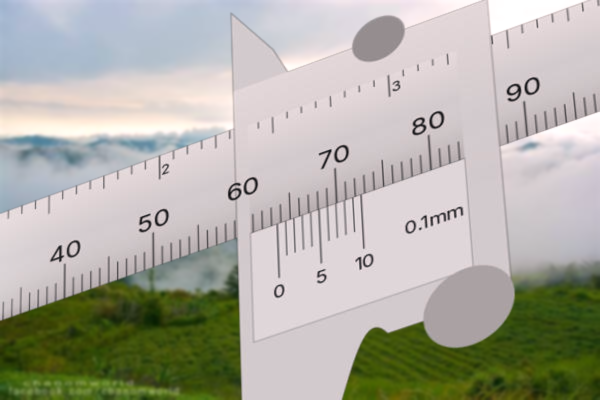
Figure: 63.6 mm
